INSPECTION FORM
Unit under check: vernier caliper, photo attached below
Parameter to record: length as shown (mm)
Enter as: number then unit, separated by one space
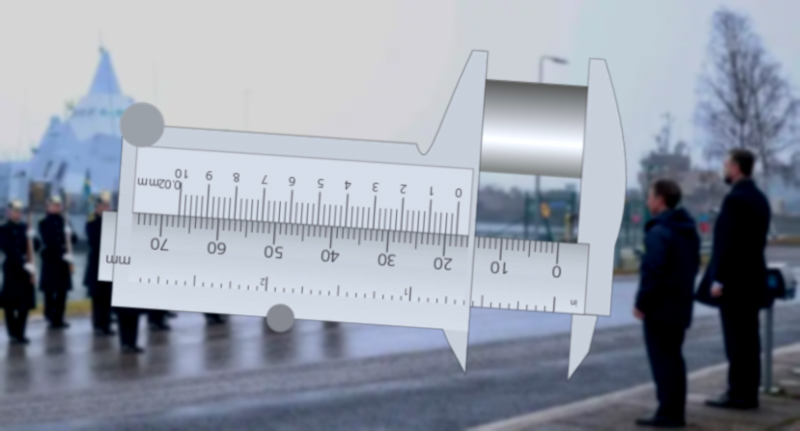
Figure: 18.0 mm
